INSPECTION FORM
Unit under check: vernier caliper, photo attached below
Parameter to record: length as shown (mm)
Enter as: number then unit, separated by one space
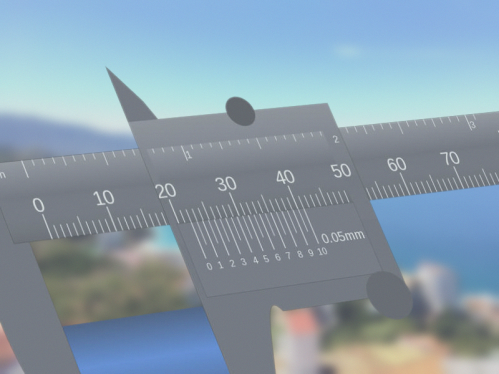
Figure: 22.0 mm
